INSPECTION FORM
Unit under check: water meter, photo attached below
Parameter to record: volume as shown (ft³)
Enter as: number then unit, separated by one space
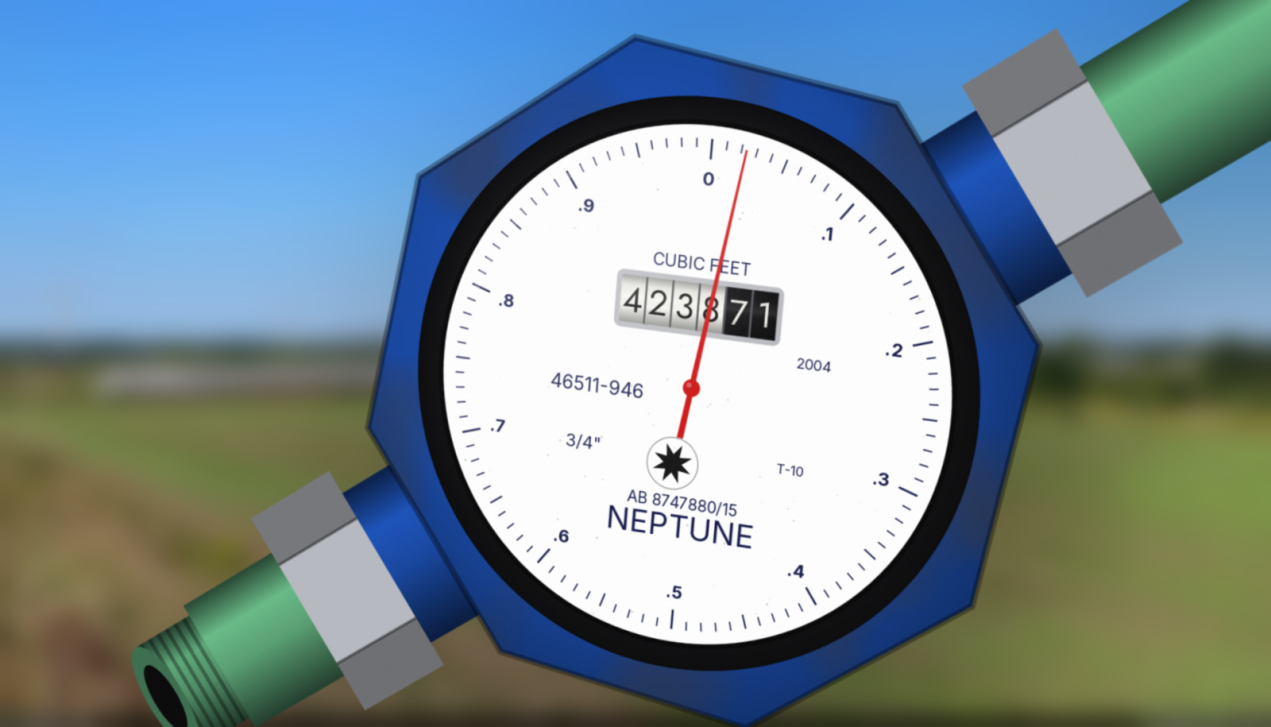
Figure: 423871.02 ft³
